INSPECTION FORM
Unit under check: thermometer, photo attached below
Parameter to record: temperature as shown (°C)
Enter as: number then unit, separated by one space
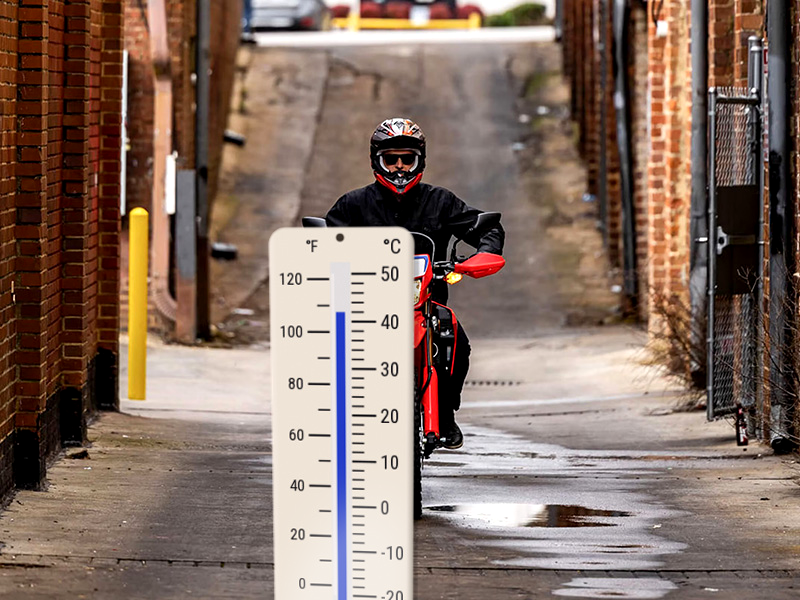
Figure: 42 °C
